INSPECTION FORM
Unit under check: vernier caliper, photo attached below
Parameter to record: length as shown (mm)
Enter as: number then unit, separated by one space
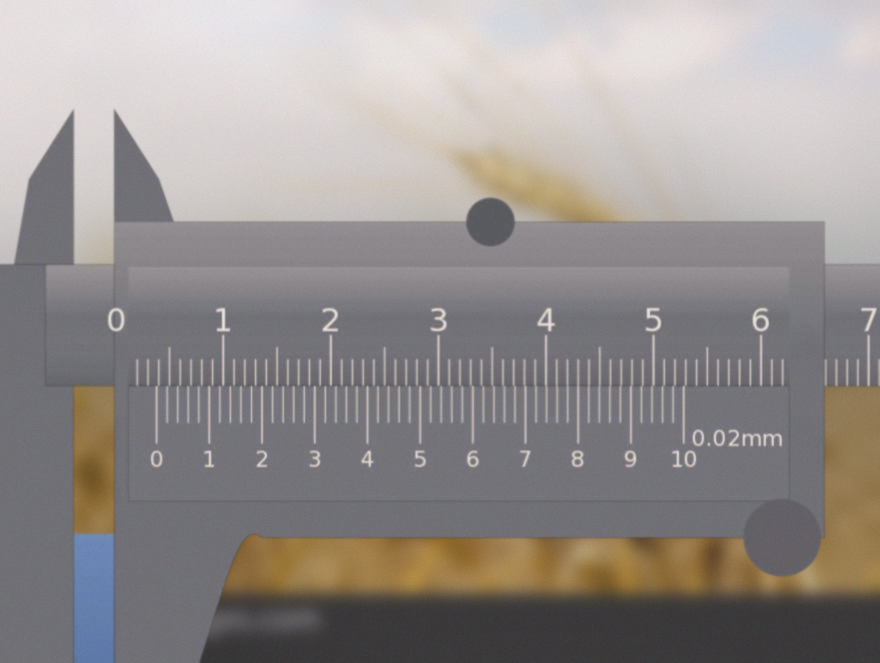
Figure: 3.8 mm
